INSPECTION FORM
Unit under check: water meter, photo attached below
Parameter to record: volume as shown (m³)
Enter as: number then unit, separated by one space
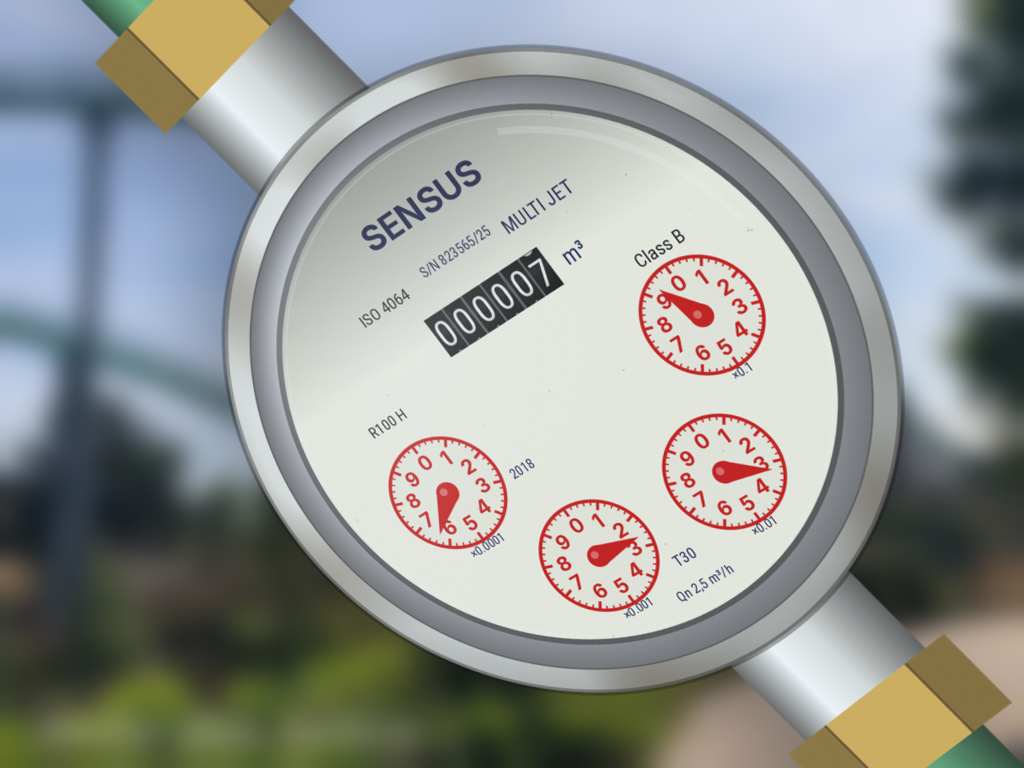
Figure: 6.9326 m³
